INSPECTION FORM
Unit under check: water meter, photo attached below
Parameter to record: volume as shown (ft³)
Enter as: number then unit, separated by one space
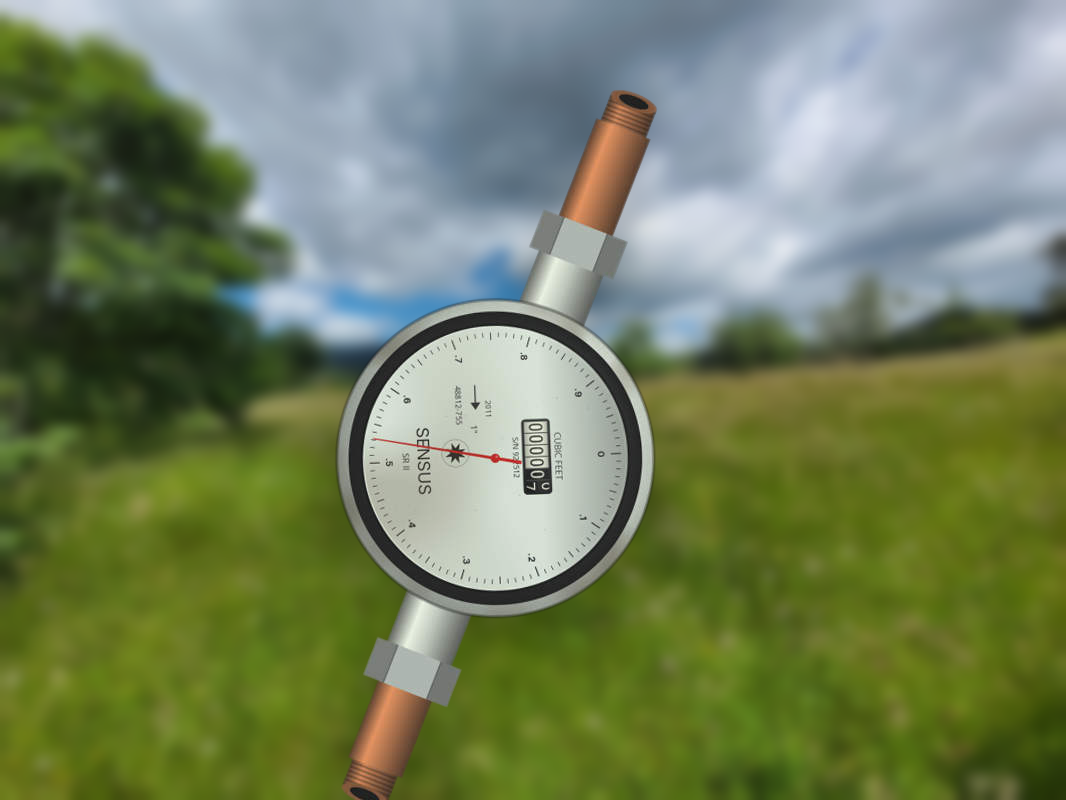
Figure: 6.53 ft³
